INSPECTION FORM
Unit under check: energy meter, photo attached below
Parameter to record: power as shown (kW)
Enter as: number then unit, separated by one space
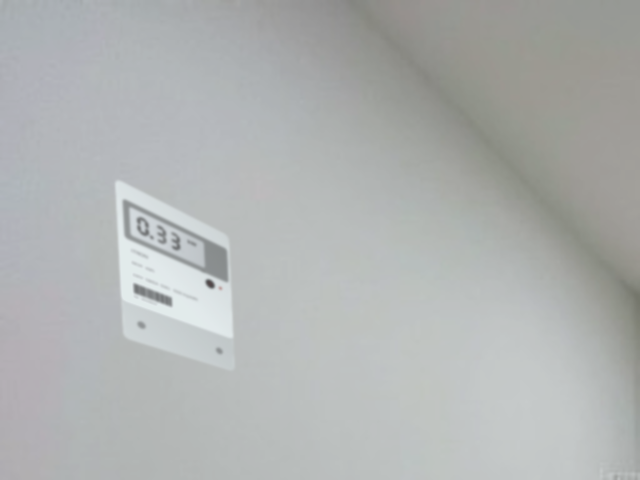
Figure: 0.33 kW
